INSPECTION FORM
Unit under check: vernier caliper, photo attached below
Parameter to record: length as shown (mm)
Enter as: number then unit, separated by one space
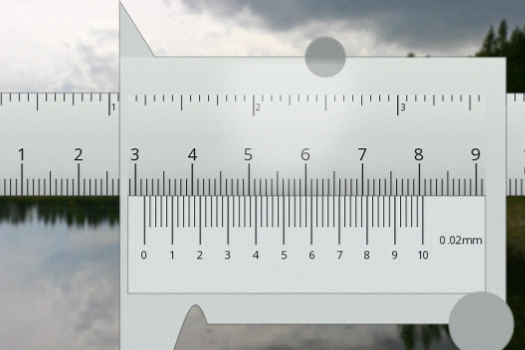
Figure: 31.6 mm
